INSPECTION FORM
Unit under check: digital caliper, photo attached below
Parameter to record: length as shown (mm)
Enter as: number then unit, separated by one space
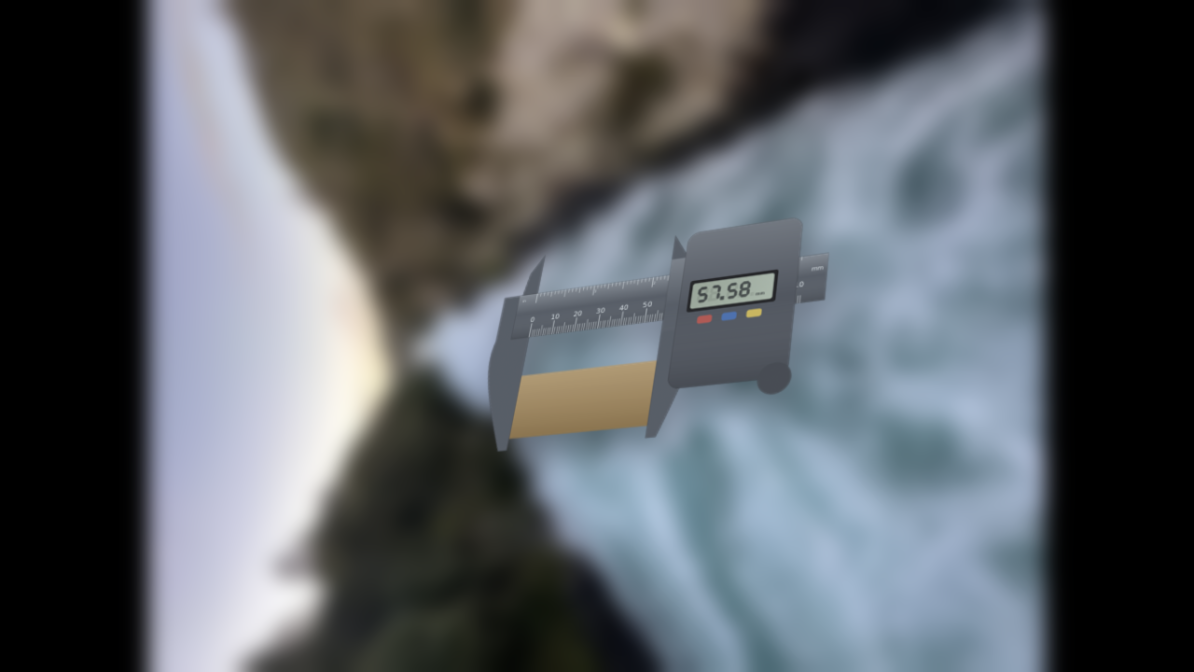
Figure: 57.58 mm
